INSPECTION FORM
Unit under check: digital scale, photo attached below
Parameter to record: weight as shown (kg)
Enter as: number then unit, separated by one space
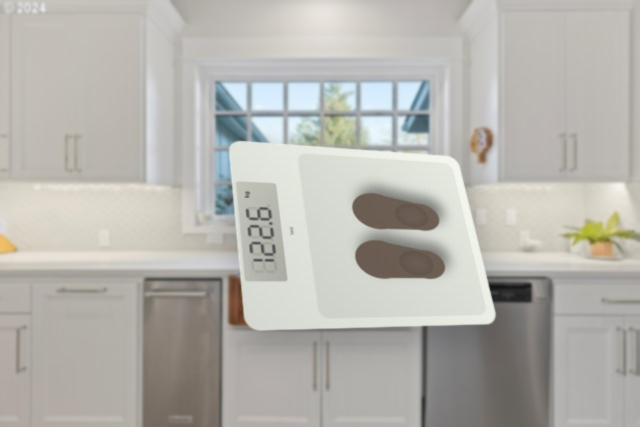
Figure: 122.6 kg
